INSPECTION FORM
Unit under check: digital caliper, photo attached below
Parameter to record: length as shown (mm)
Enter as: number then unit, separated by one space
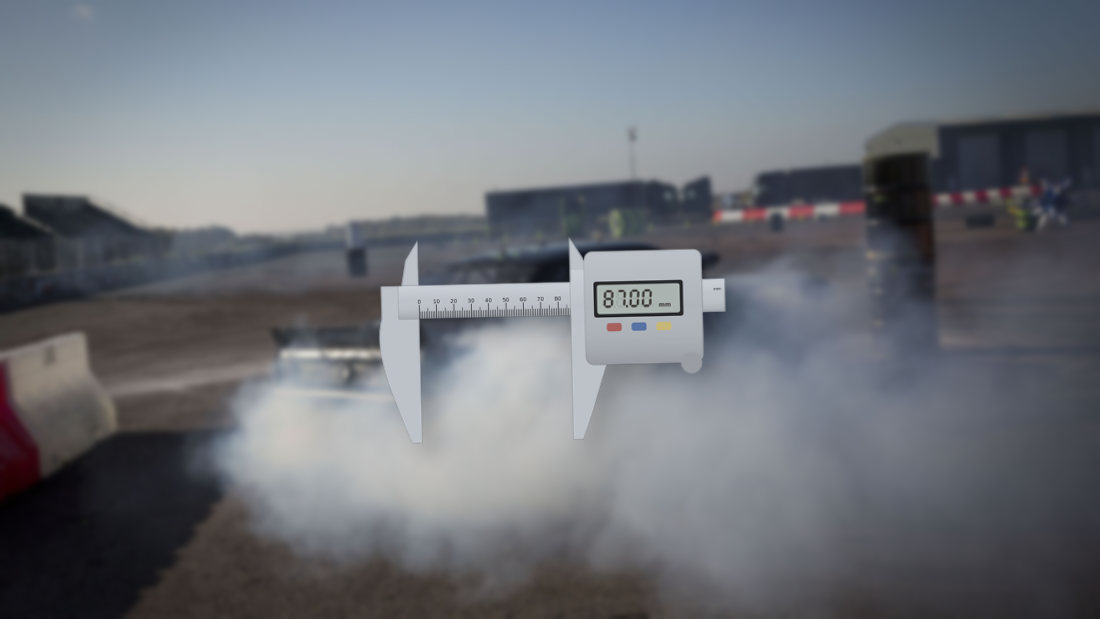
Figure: 87.00 mm
